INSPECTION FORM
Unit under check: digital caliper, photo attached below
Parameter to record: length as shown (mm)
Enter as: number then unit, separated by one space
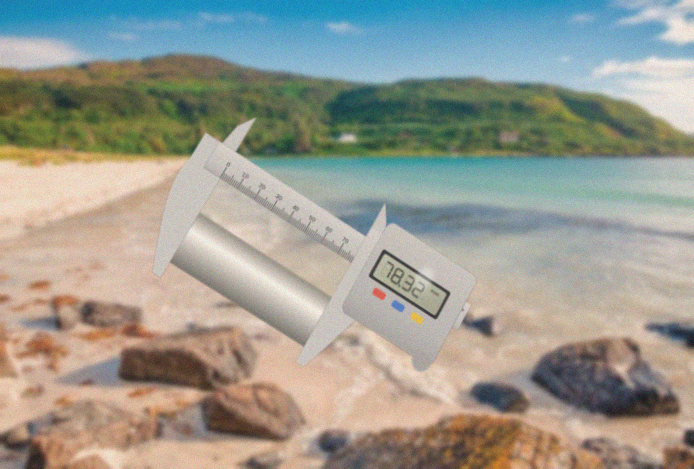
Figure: 78.32 mm
